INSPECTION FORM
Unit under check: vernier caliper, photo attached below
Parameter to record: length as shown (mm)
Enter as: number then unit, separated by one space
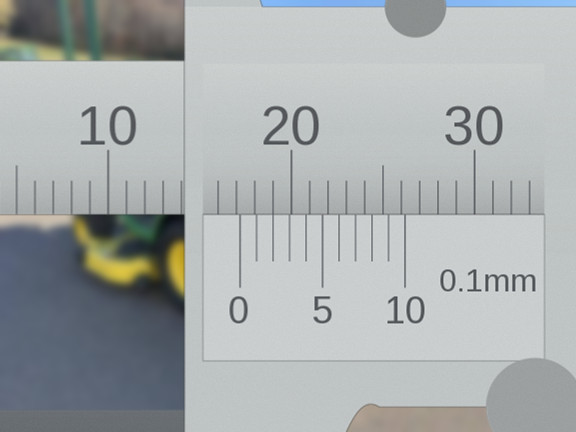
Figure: 17.2 mm
